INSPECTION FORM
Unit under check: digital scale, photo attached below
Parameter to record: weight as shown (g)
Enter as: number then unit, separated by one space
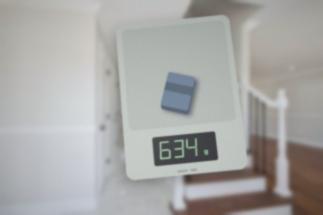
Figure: 634 g
